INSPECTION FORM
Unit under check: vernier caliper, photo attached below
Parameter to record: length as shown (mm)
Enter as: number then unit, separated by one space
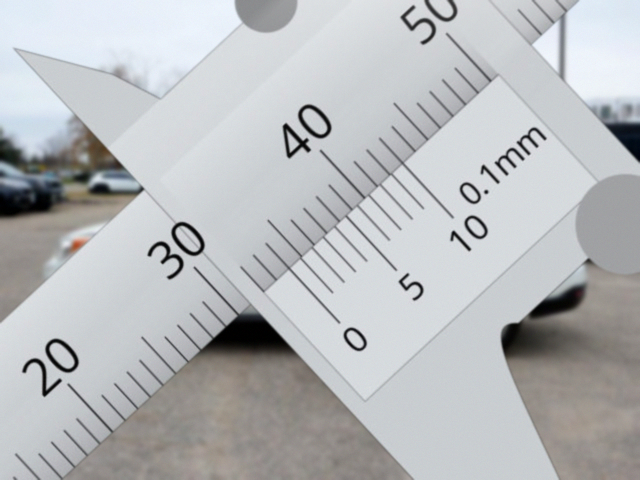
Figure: 34.0 mm
